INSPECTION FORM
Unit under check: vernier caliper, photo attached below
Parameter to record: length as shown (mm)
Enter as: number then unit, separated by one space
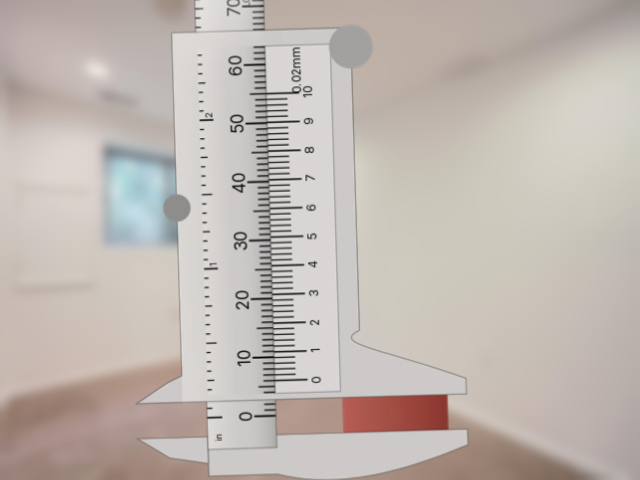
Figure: 6.0 mm
